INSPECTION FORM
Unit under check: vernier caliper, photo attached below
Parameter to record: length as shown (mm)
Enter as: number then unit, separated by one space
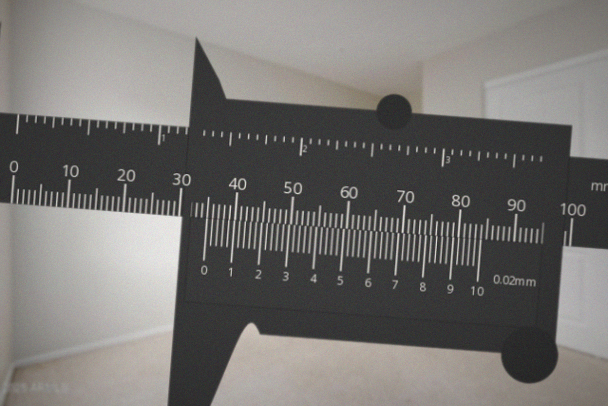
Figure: 35.0 mm
